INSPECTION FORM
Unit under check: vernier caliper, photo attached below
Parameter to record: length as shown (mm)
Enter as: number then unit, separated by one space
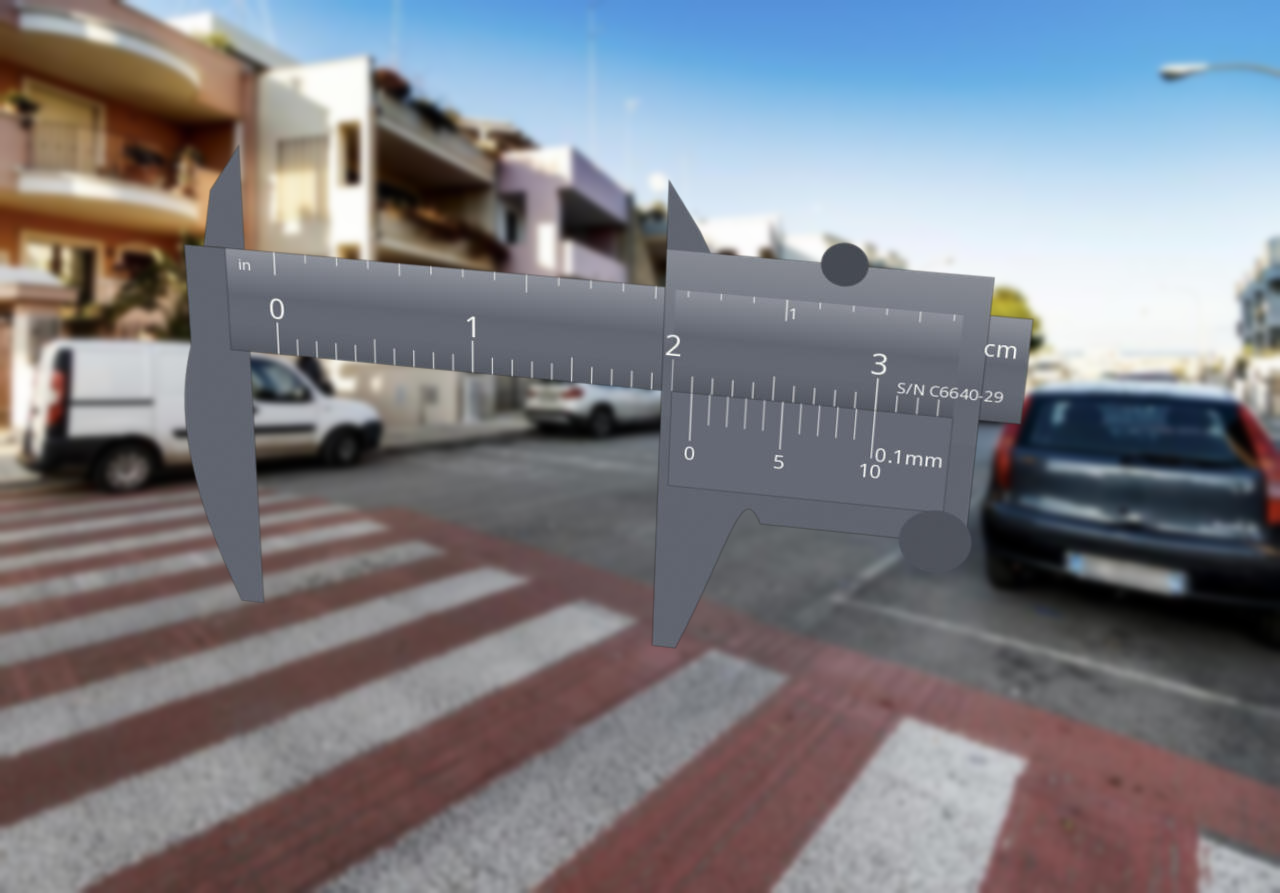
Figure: 21.0 mm
